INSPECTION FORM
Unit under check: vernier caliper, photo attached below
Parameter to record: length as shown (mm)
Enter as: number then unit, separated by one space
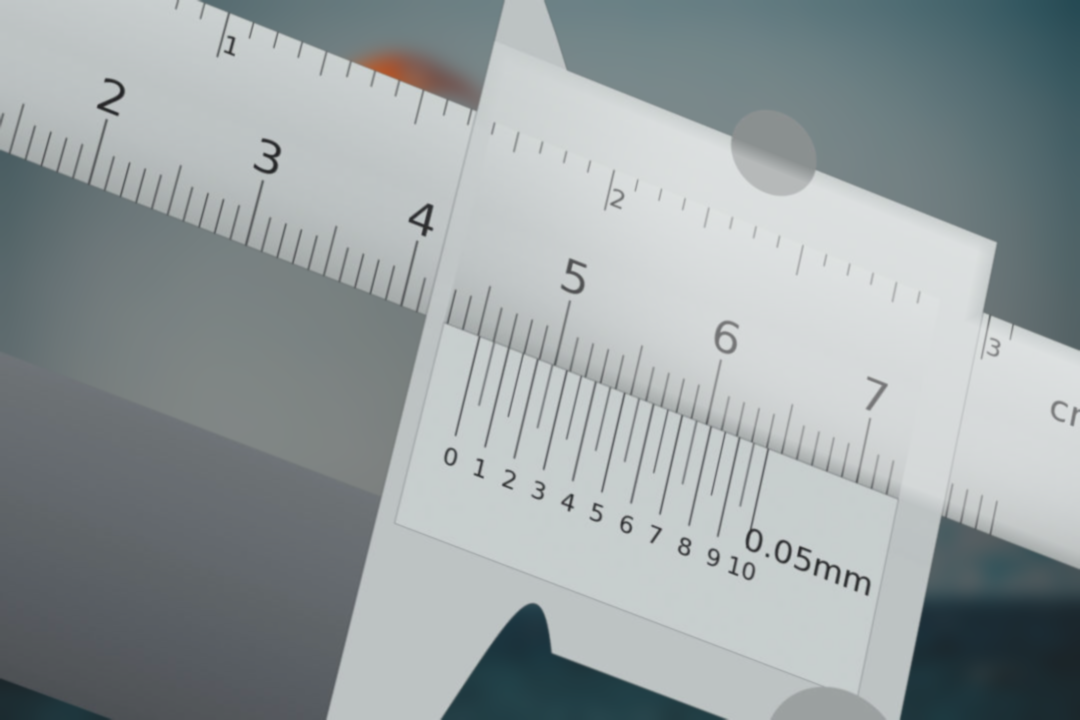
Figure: 45.1 mm
